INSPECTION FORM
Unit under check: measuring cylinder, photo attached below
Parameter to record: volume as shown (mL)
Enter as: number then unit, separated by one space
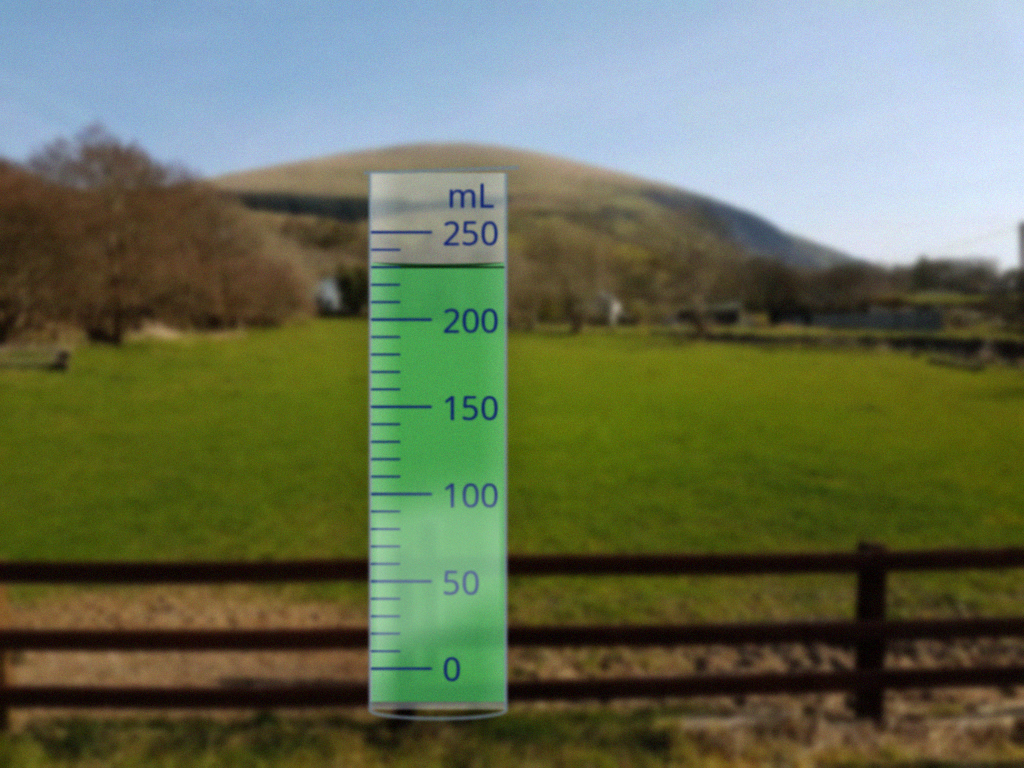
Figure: 230 mL
